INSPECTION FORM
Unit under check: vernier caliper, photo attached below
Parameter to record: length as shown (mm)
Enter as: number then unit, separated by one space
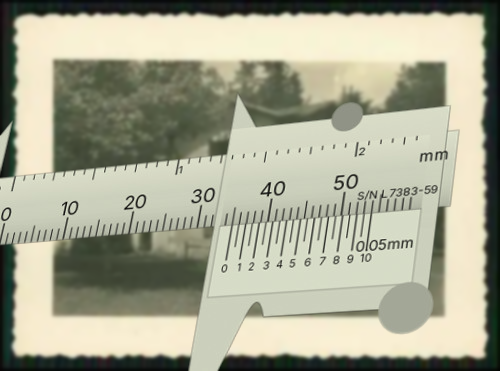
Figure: 35.0 mm
